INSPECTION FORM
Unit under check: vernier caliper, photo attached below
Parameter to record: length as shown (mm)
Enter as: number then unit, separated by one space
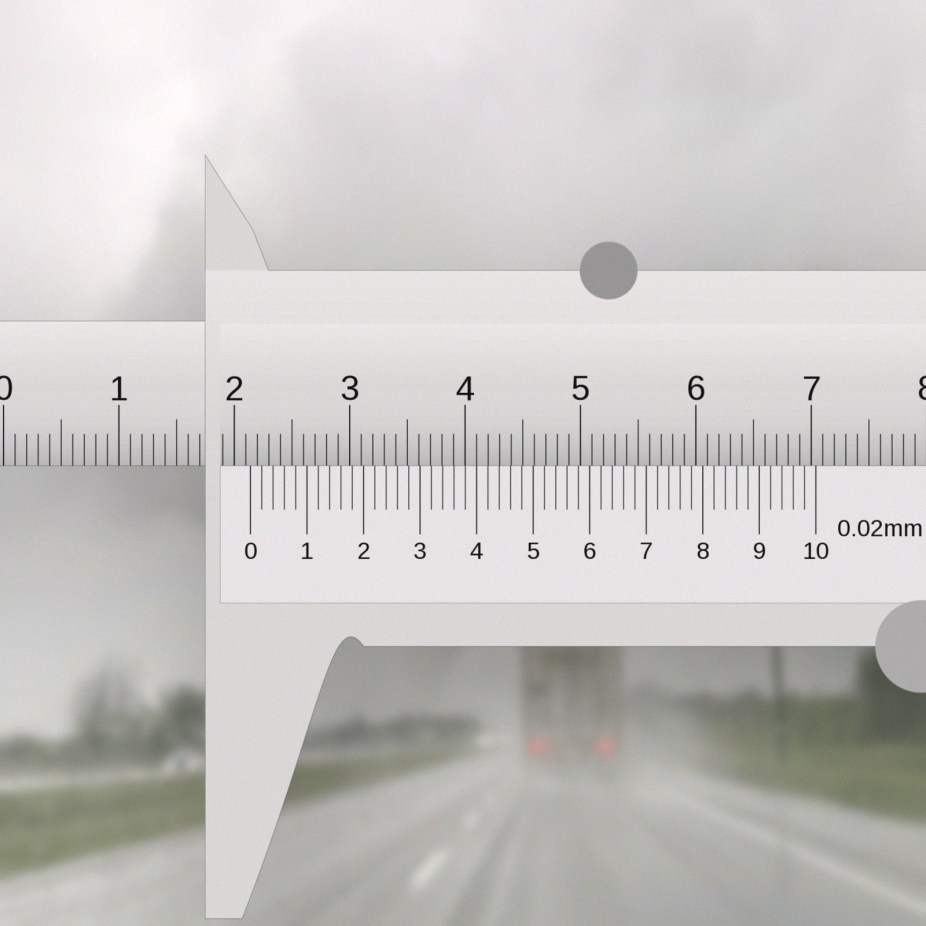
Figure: 21.4 mm
